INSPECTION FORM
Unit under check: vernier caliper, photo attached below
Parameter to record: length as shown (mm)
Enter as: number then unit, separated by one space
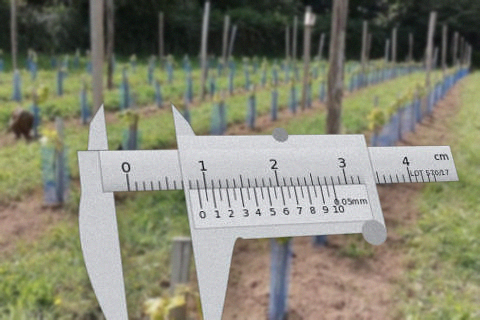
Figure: 9.0 mm
